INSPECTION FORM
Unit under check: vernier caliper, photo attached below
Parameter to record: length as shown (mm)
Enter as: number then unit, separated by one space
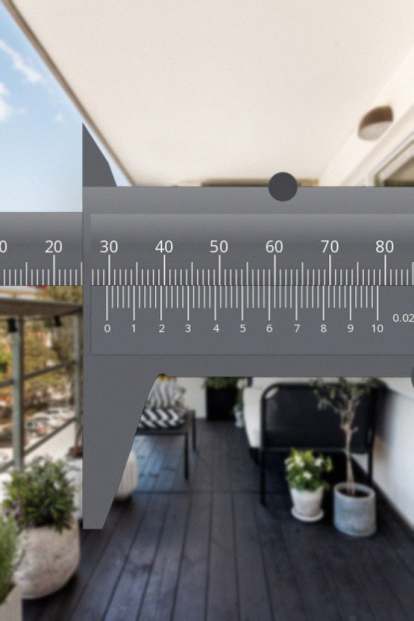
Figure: 29.6 mm
